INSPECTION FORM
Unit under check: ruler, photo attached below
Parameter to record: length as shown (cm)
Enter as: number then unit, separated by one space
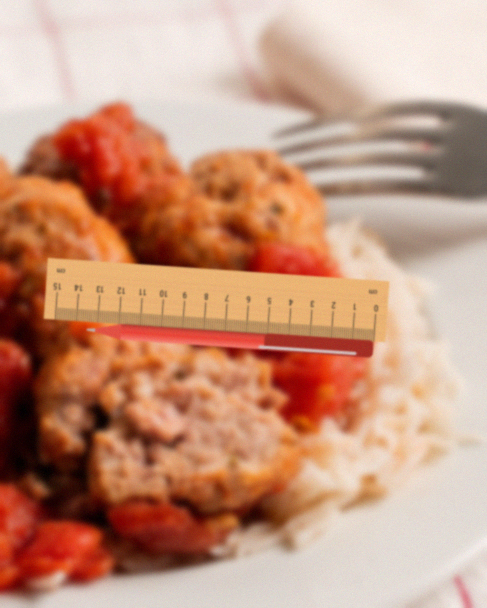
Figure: 13.5 cm
